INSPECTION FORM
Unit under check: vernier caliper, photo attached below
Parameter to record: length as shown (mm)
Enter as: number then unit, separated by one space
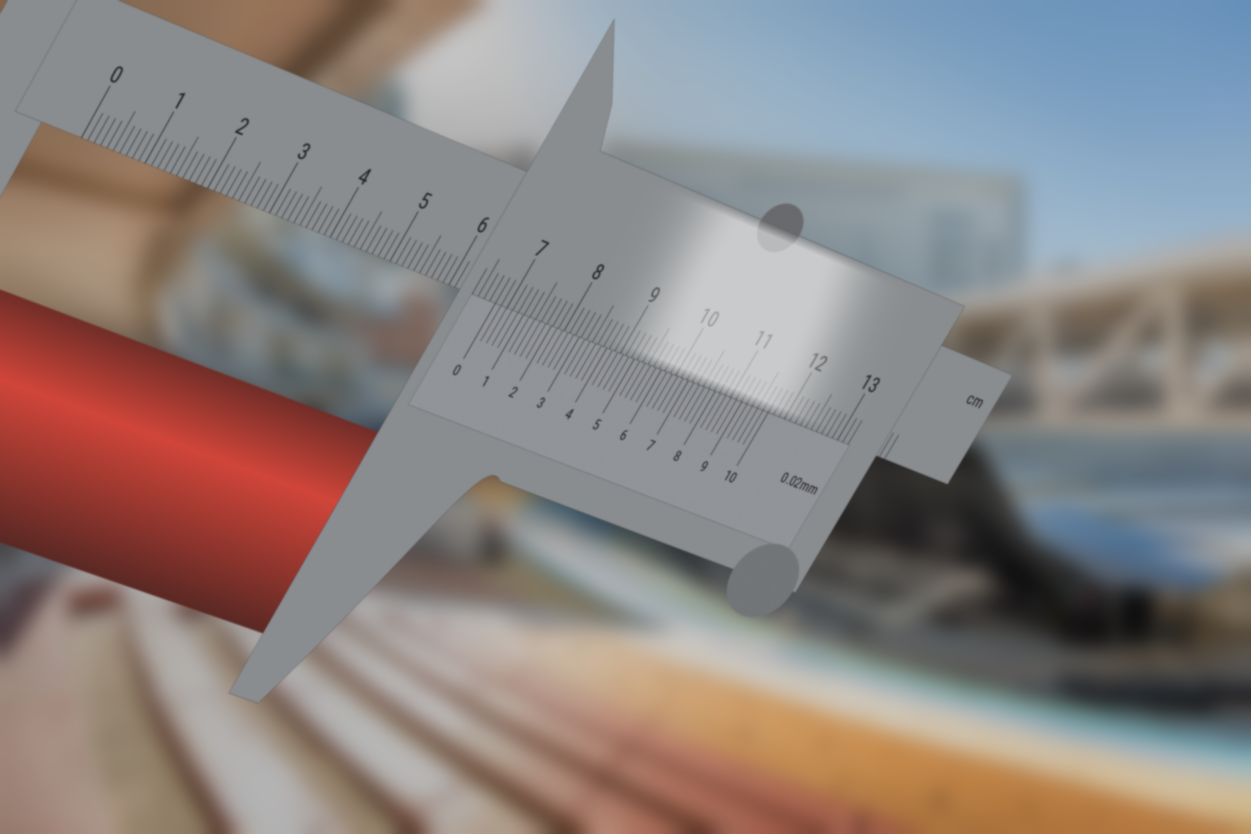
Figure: 68.0 mm
